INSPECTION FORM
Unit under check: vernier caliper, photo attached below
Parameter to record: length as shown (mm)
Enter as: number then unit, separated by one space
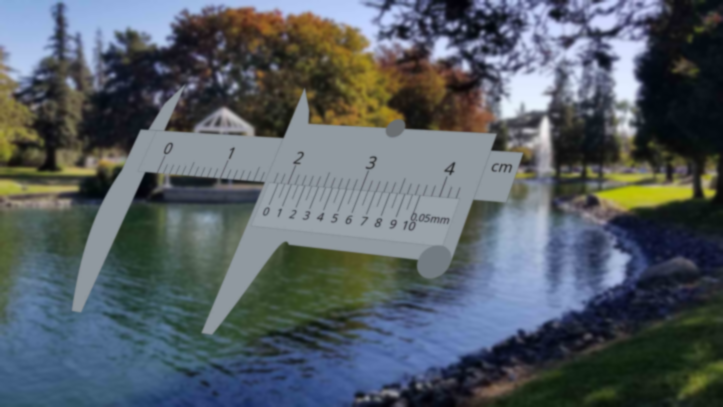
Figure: 18.6 mm
